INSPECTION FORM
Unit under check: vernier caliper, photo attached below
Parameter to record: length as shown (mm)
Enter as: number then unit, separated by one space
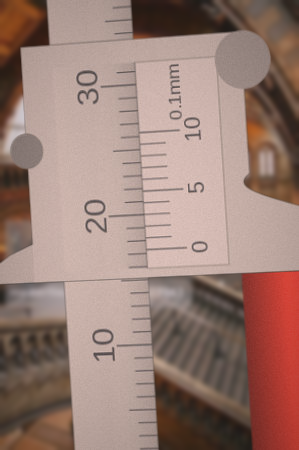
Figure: 17.3 mm
